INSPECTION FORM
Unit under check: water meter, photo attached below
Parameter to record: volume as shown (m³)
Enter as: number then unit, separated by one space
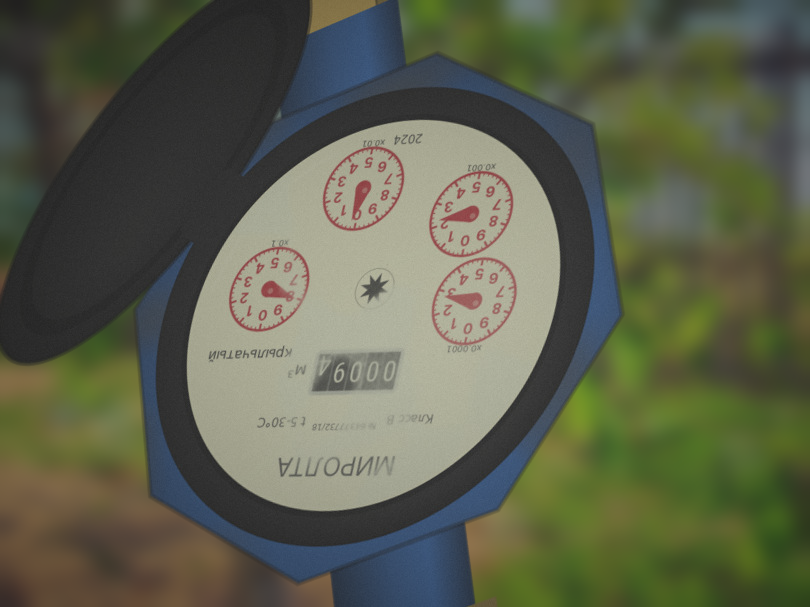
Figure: 93.8022 m³
